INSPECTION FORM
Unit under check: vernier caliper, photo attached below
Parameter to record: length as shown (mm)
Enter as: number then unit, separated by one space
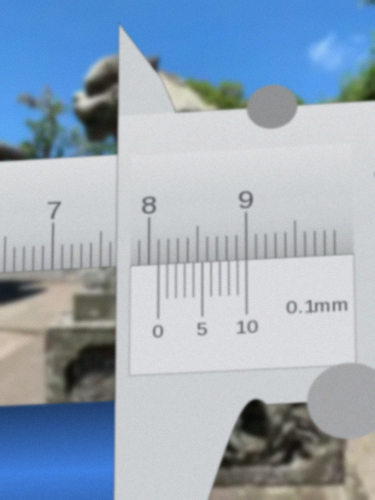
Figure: 81.0 mm
